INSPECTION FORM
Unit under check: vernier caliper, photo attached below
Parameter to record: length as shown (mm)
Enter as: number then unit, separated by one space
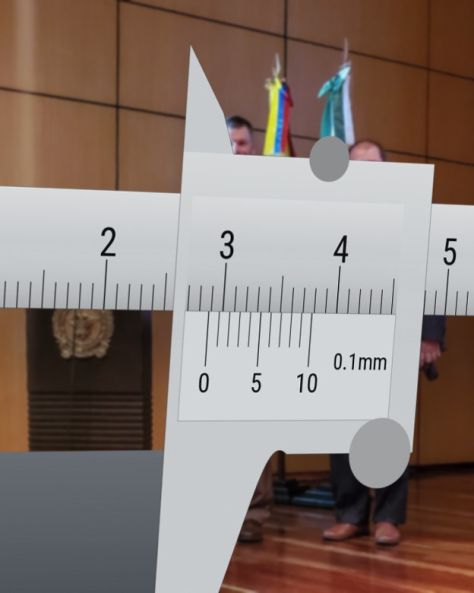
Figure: 28.8 mm
